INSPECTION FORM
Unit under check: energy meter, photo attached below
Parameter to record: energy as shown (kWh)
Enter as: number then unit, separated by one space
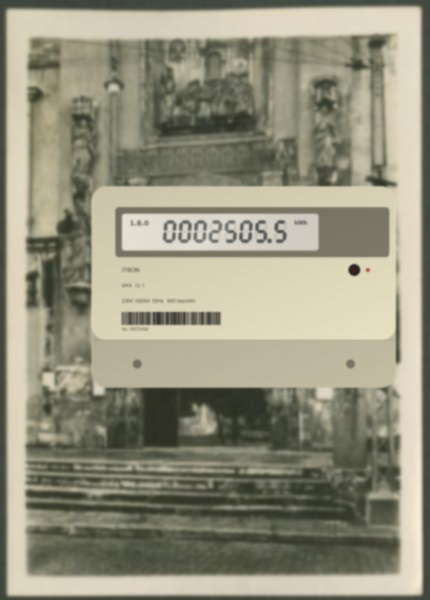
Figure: 2505.5 kWh
